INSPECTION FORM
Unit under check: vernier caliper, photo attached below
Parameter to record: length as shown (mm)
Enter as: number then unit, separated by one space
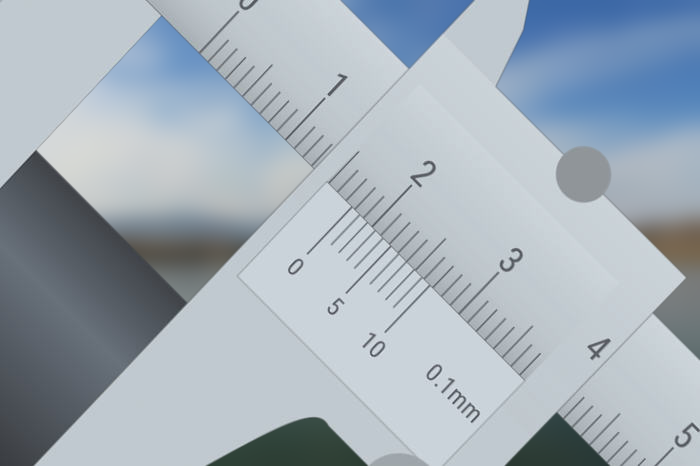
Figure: 17.7 mm
